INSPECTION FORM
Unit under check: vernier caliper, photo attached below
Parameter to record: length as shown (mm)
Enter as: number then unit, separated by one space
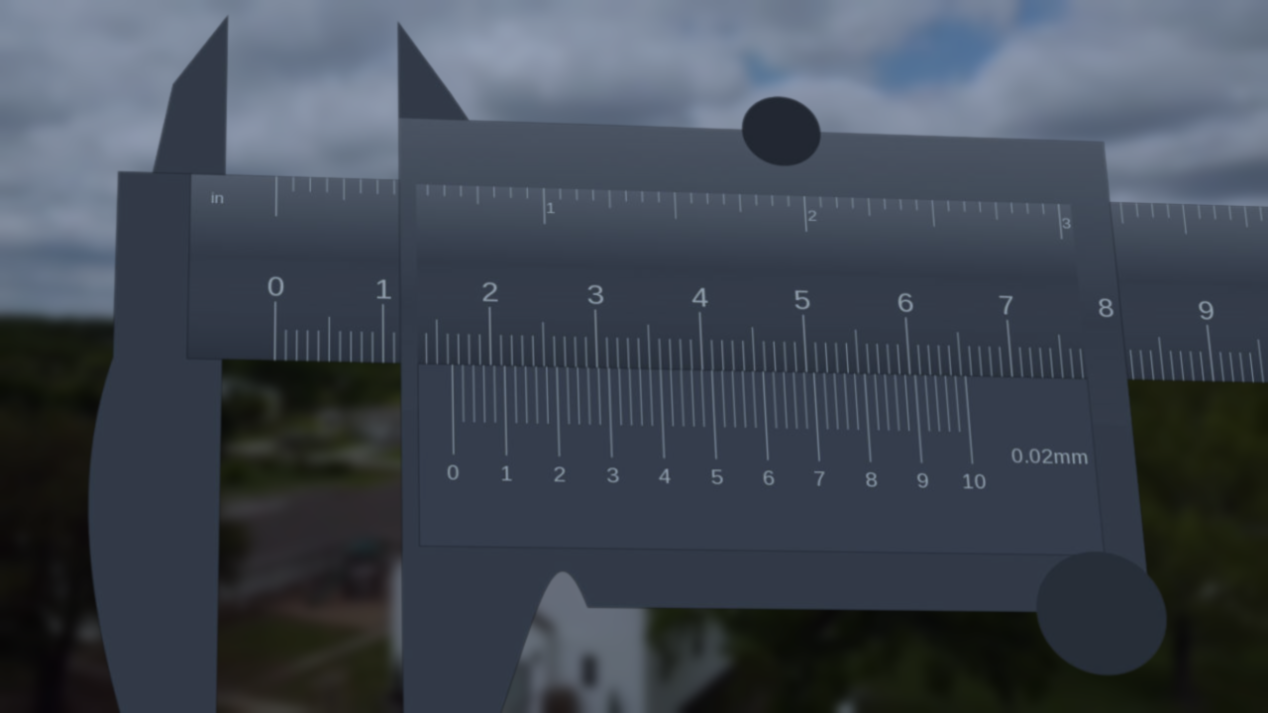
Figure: 16.4 mm
